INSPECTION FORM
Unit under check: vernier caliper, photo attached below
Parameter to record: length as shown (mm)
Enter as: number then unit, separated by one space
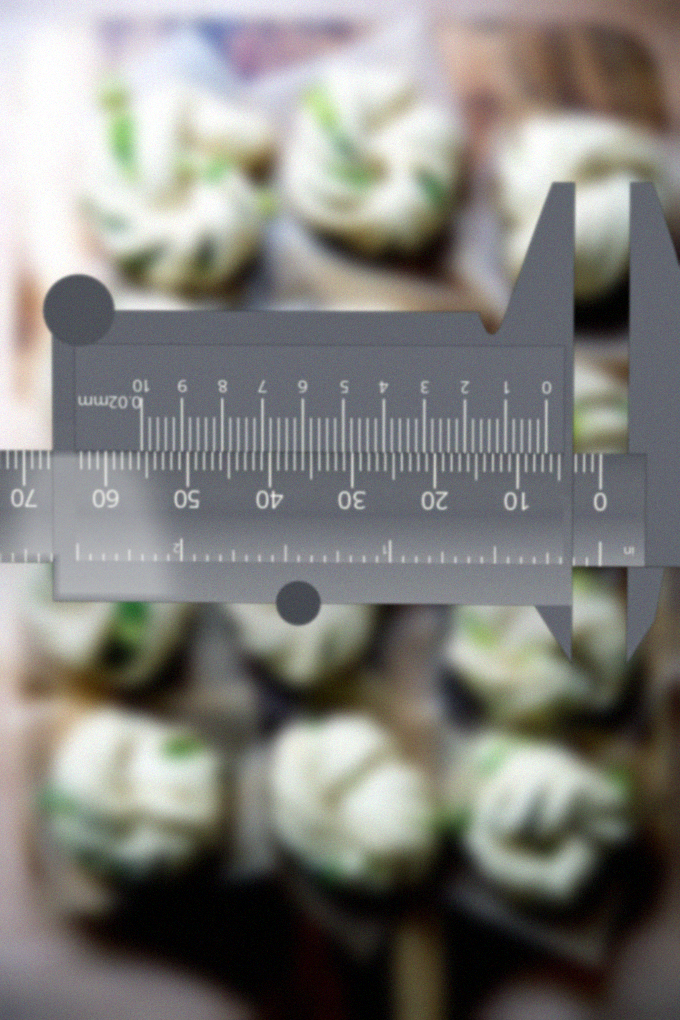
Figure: 6.6 mm
